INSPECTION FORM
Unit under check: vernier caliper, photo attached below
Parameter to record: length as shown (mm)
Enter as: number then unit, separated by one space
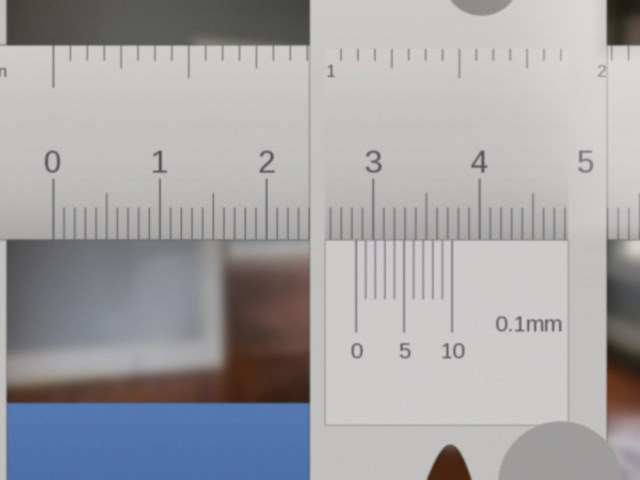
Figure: 28.4 mm
